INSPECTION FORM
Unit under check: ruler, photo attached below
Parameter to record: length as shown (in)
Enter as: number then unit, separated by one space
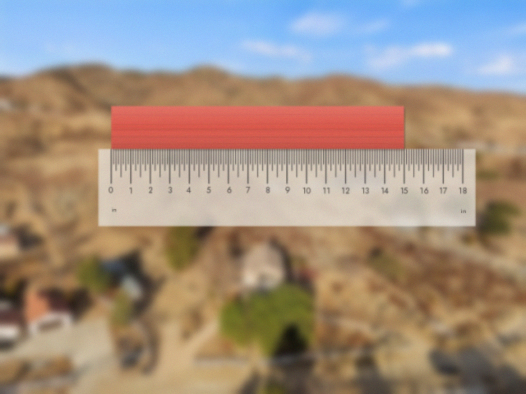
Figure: 15 in
